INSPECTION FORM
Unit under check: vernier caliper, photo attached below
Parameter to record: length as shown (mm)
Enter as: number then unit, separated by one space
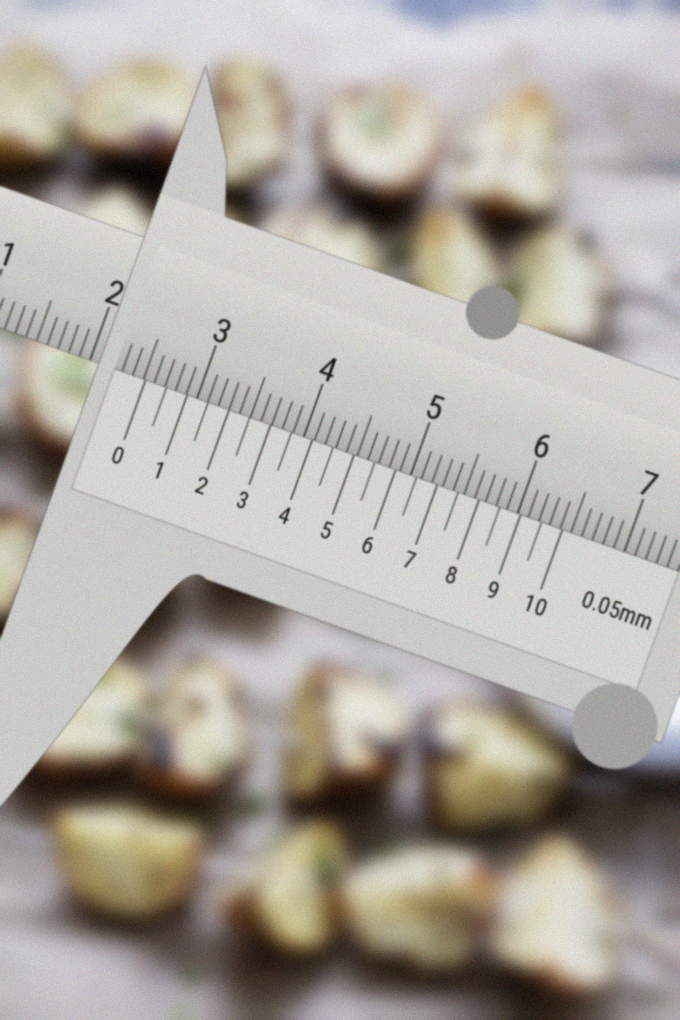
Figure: 25.2 mm
